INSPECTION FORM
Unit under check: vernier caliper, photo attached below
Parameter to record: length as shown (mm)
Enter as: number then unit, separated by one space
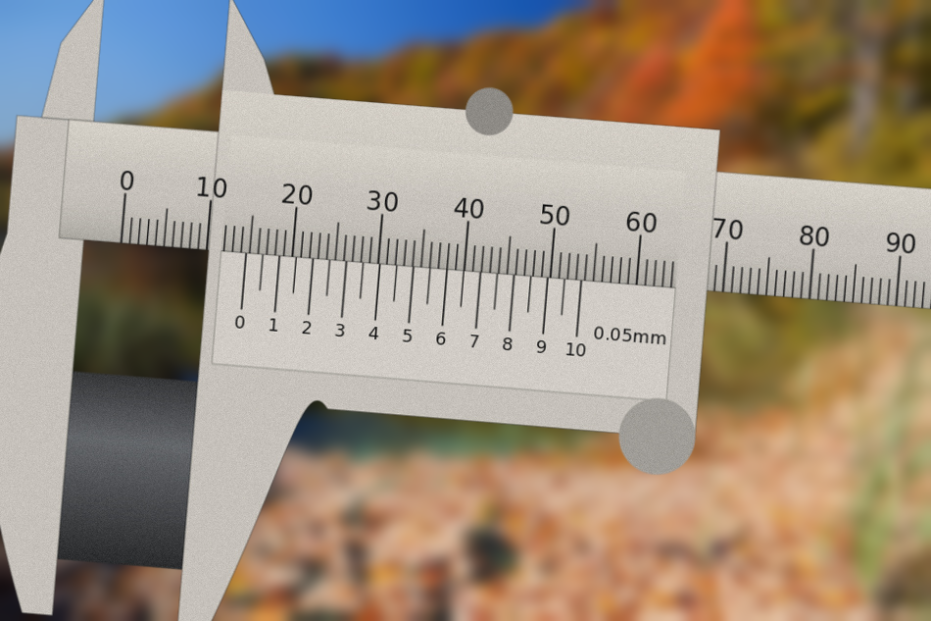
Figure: 14.6 mm
